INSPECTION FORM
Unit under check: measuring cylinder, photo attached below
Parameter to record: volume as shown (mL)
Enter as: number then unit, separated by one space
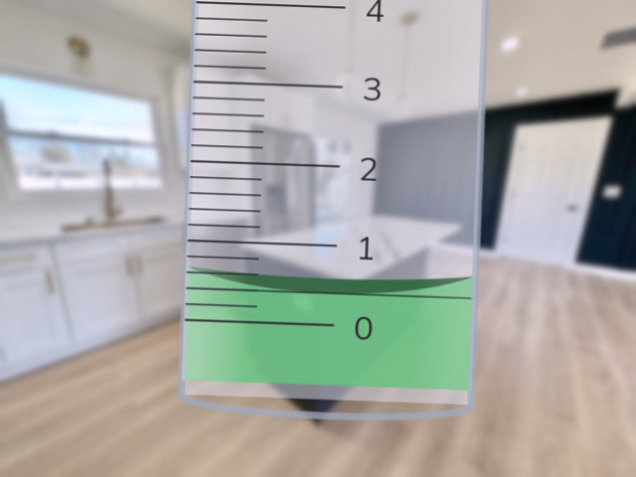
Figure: 0.4 mL
